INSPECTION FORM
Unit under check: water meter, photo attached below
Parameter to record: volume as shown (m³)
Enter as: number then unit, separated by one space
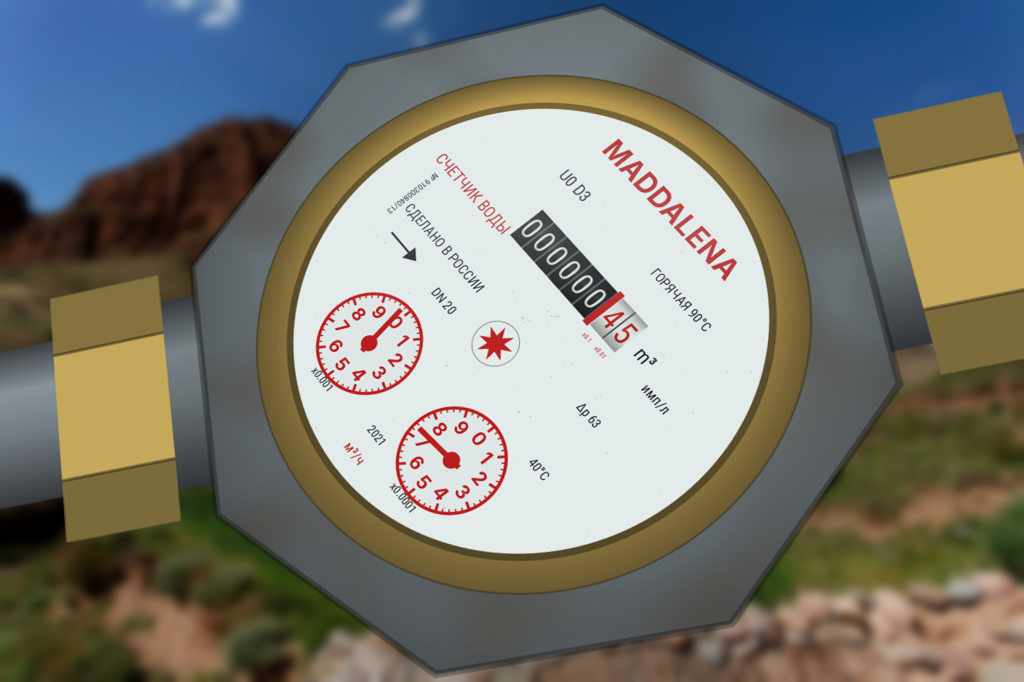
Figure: 0.4497 m³
